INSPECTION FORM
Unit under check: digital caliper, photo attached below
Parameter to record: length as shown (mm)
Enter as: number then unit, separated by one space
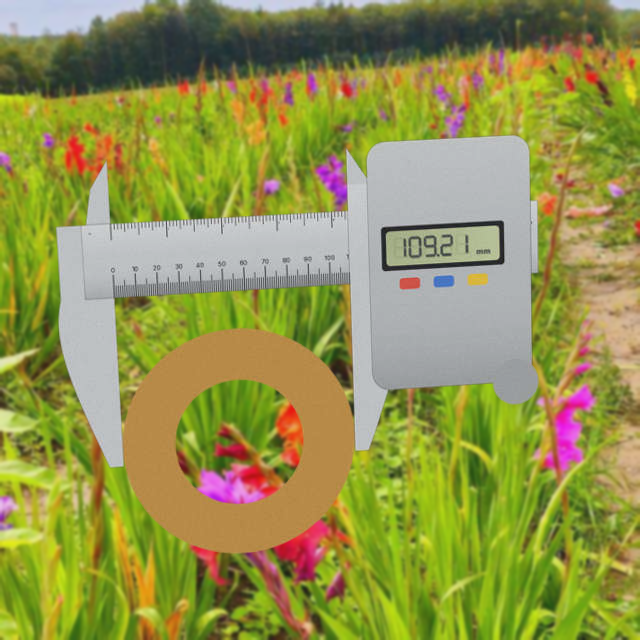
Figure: 109.21 mm
